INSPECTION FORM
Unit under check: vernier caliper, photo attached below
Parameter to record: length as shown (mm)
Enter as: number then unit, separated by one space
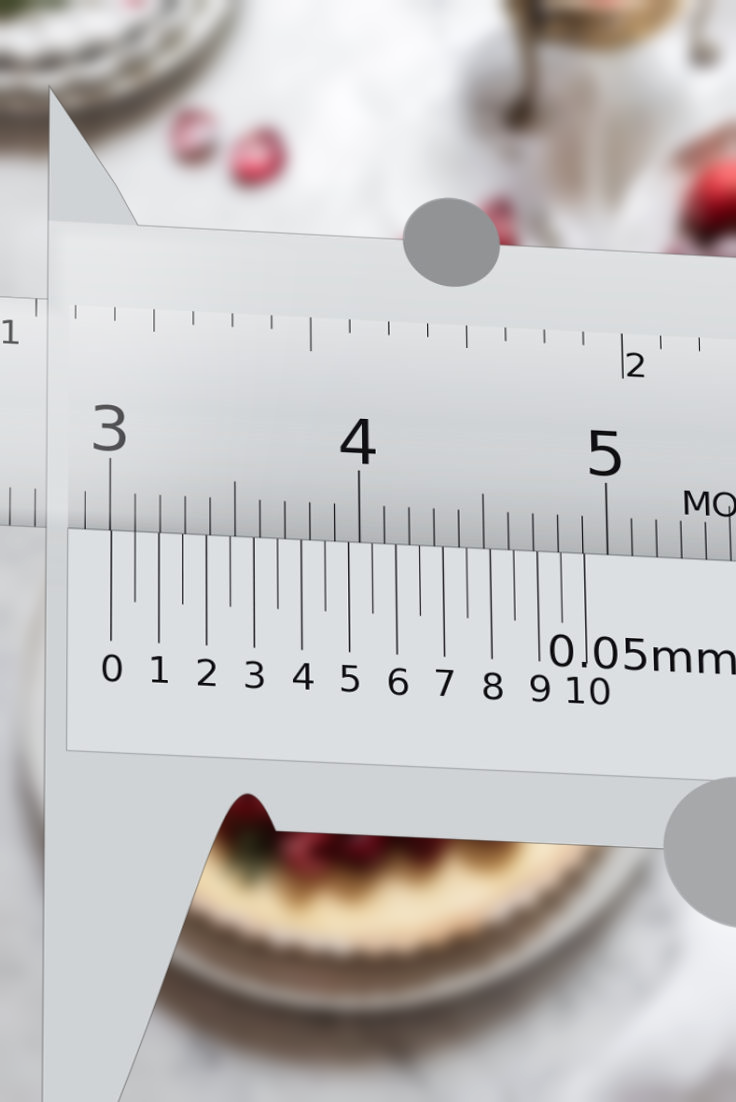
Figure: 30.05 mm
